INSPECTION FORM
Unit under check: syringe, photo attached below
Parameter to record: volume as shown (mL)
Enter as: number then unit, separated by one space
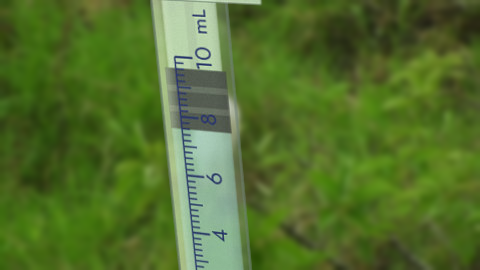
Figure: 7.6 mL
